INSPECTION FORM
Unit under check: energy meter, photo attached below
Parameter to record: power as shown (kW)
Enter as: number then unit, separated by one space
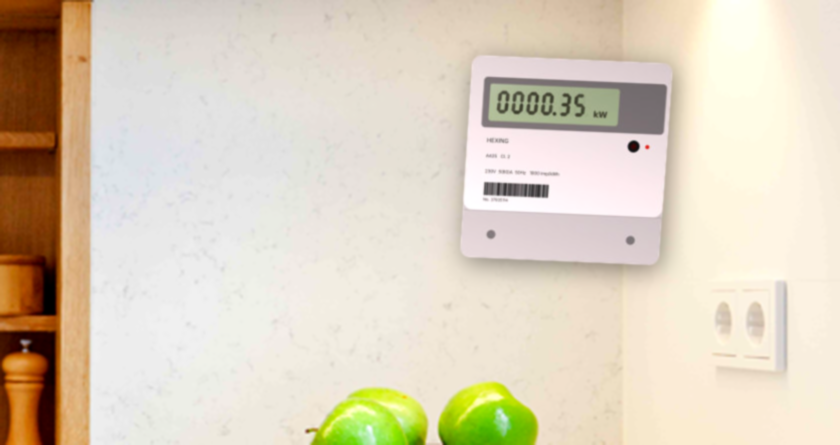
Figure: 0.35 kW
